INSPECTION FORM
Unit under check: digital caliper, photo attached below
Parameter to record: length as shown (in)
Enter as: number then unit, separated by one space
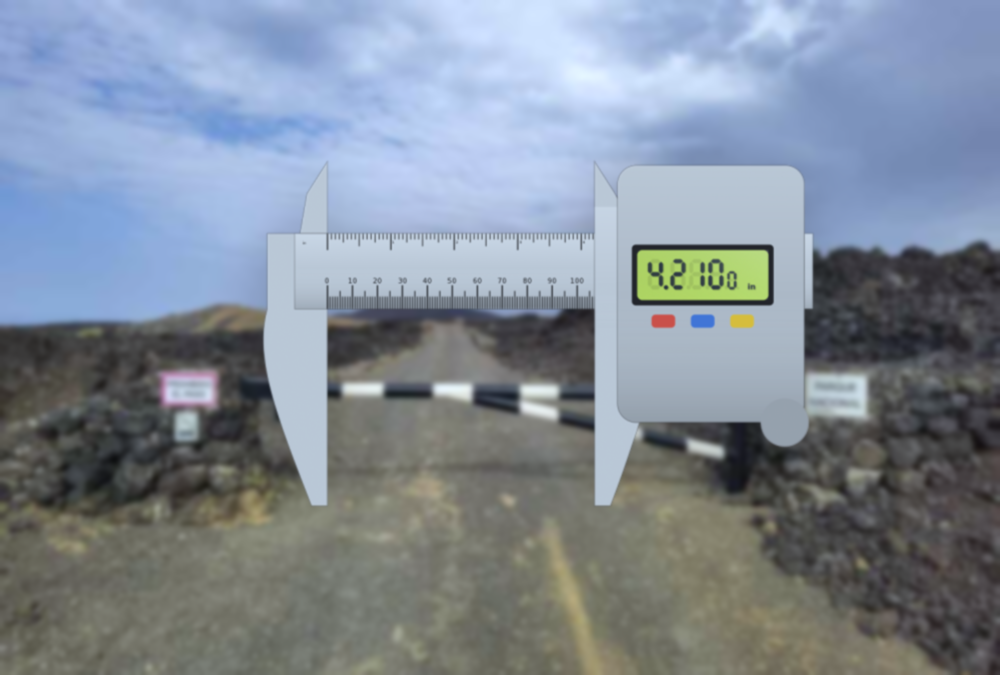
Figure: 4.2100 in
